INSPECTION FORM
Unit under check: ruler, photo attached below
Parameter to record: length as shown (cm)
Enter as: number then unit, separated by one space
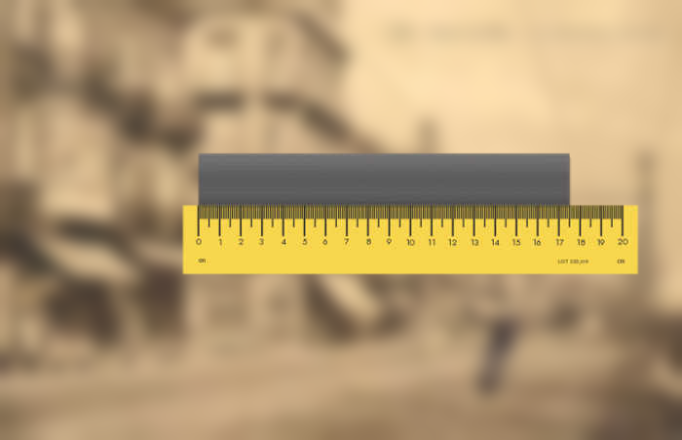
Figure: 17.5 cm
